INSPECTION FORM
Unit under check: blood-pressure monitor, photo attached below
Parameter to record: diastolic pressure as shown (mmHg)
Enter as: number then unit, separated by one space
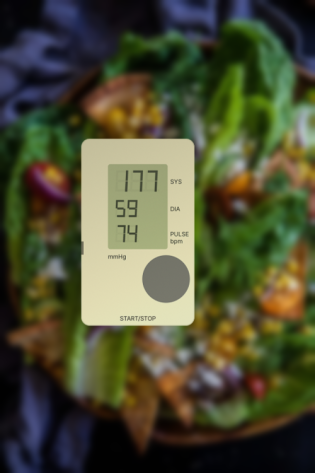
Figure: 59 mmHg
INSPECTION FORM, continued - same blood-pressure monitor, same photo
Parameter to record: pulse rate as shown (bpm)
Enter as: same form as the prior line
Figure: 74 bpm
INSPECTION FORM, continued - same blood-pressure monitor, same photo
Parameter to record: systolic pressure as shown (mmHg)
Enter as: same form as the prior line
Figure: 177 mmHg
